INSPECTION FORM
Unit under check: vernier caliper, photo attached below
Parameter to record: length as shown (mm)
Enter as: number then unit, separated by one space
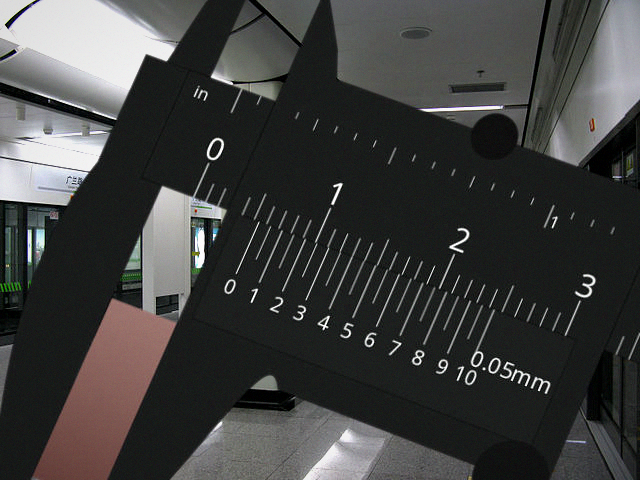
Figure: 5.4 mm
